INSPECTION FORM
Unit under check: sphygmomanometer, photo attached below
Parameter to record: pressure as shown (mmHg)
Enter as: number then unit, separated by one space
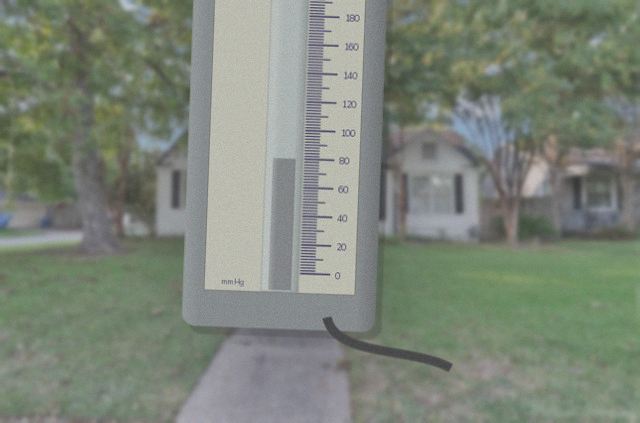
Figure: 80 mmHg
